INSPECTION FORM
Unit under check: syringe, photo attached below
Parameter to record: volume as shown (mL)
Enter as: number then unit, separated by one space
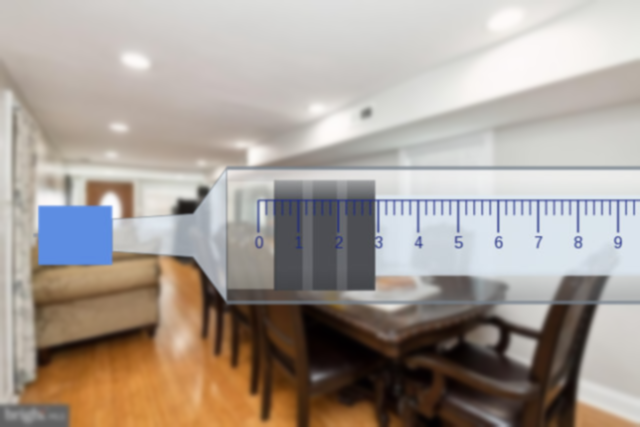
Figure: 0.4 mL
